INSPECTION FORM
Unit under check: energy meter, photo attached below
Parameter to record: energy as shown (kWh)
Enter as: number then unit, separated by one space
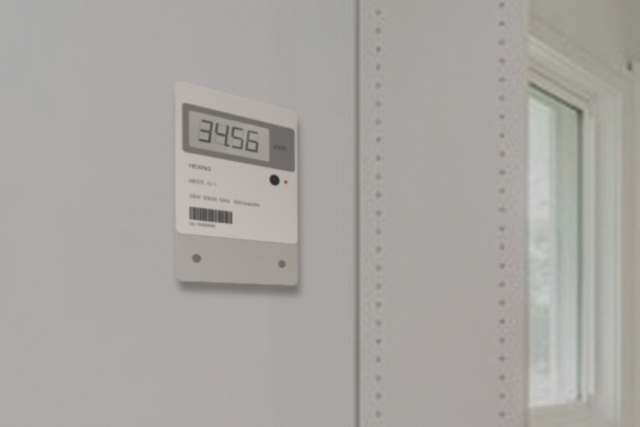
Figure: 34.56 kWh
